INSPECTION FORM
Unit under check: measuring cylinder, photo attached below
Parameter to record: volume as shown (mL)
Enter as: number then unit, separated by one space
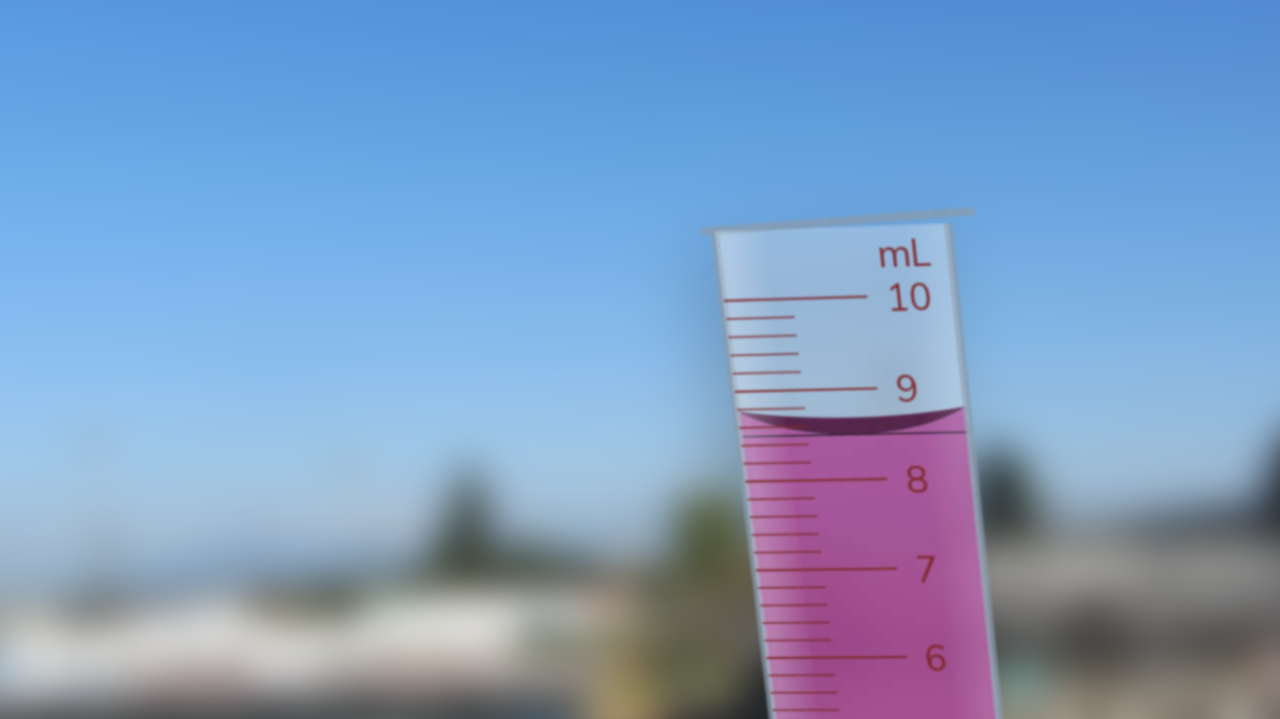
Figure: 8.5 mL
